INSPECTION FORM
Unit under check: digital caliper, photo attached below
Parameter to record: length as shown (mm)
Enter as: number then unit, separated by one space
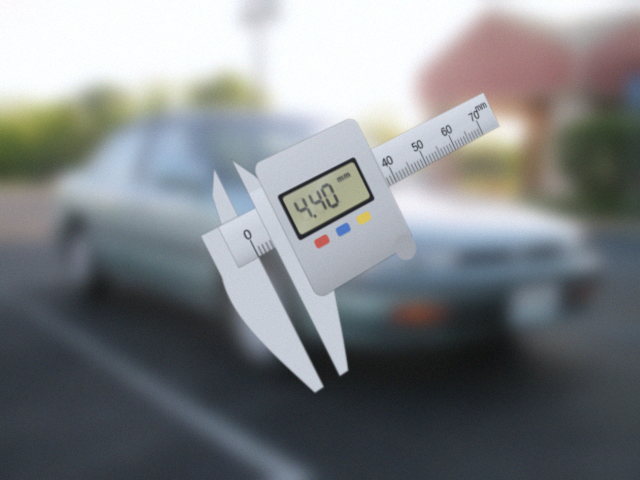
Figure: 4.40 mm
